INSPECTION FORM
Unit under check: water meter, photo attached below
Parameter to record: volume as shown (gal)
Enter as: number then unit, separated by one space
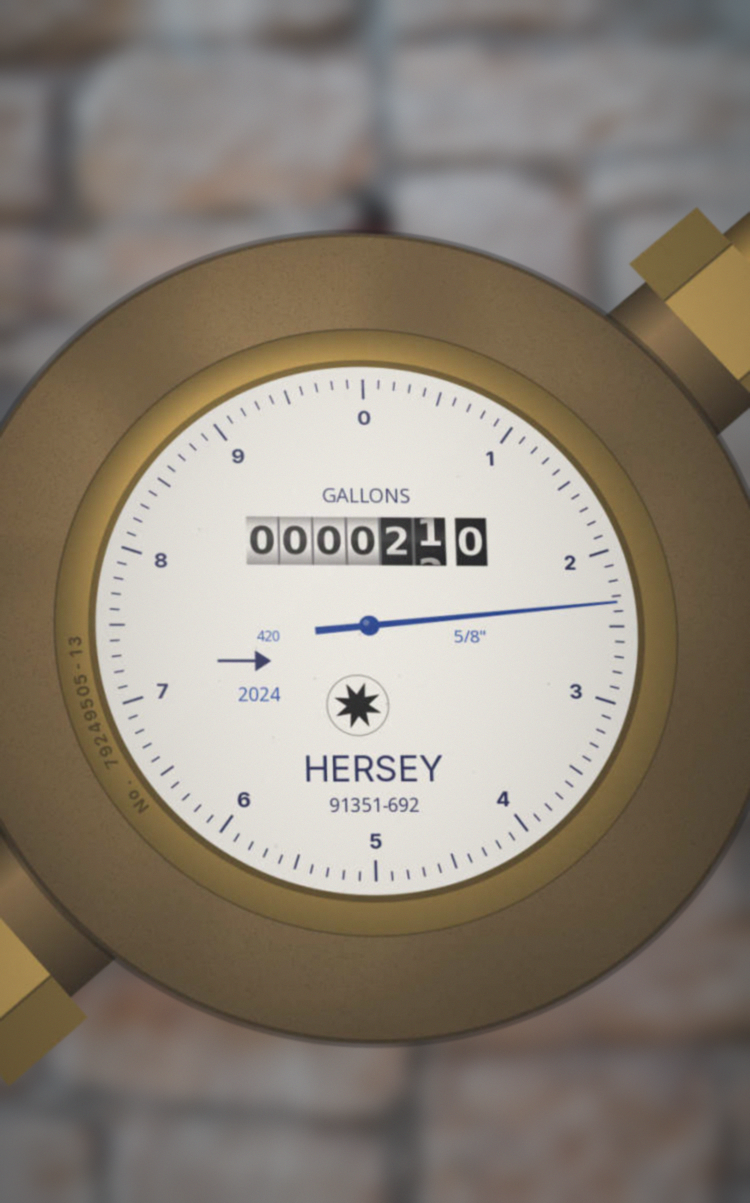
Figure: 212.3 gal
